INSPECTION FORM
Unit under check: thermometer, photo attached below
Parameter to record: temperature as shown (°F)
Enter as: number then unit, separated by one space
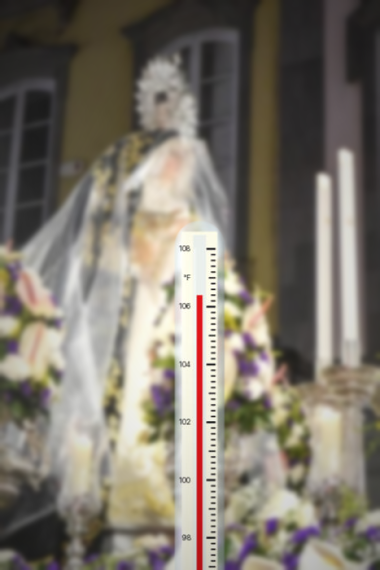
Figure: 106.4 °F
